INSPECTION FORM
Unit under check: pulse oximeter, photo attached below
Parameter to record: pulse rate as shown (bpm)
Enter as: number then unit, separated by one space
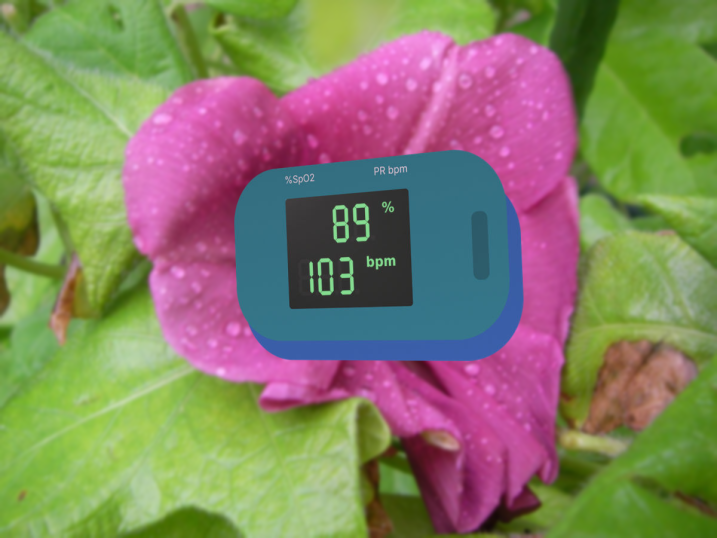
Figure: 103 bpm
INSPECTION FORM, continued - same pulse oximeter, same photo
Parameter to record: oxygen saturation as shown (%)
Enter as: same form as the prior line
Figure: 89 %
